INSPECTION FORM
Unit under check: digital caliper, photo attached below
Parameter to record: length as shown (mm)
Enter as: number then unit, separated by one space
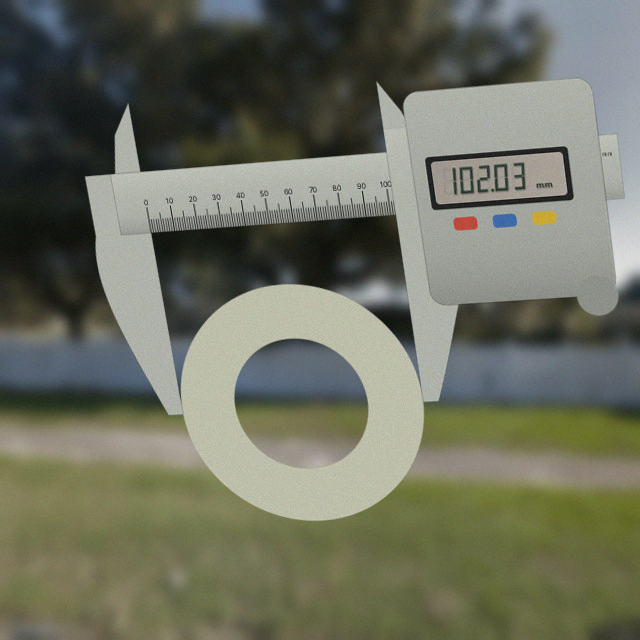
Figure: 102.03 mm
